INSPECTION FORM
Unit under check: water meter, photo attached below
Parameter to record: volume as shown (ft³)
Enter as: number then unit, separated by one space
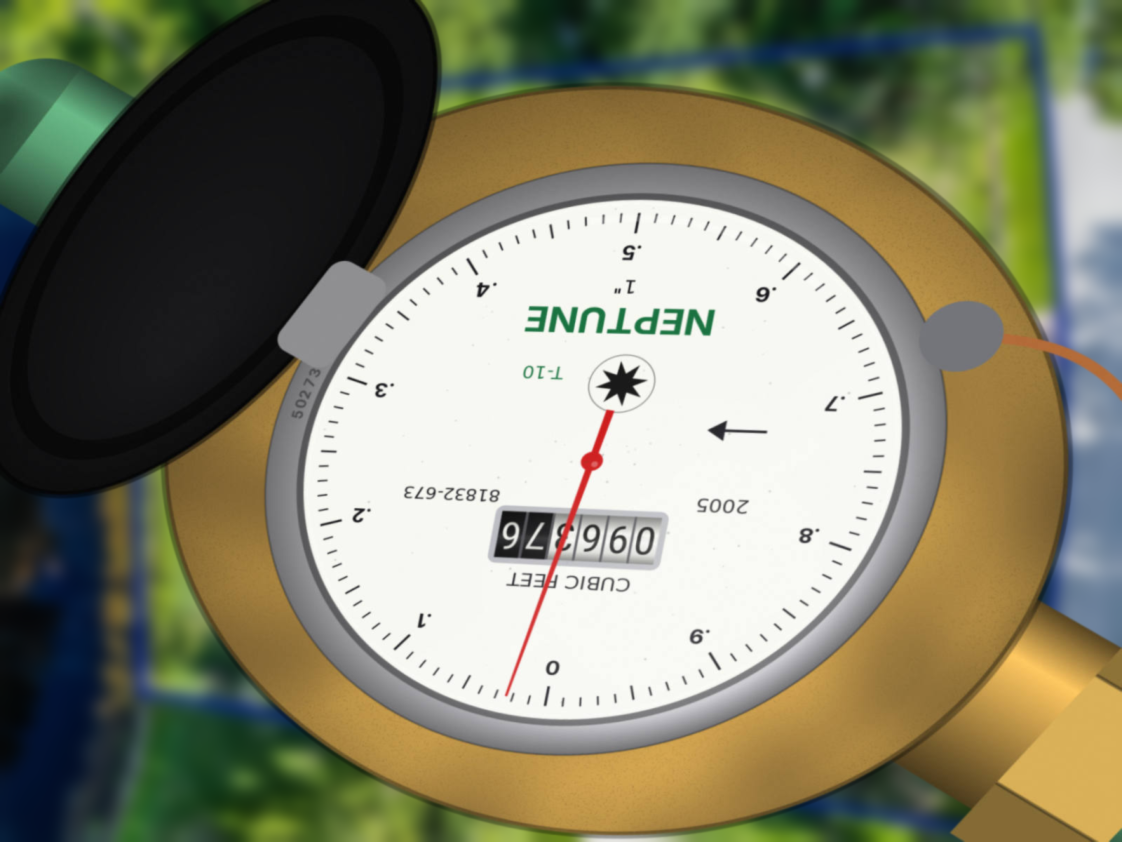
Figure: 96376.02 ft³
